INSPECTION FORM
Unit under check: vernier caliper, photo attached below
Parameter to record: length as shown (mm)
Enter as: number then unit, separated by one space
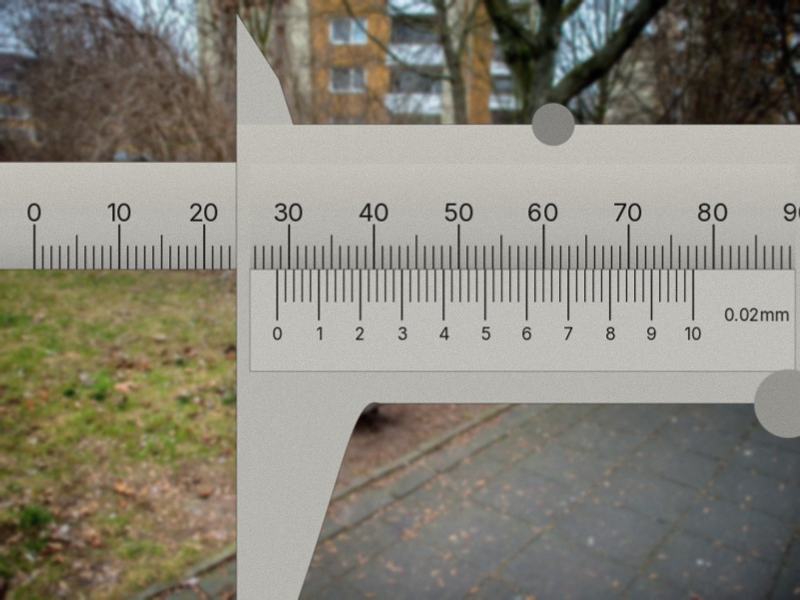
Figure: 28.6 mm
